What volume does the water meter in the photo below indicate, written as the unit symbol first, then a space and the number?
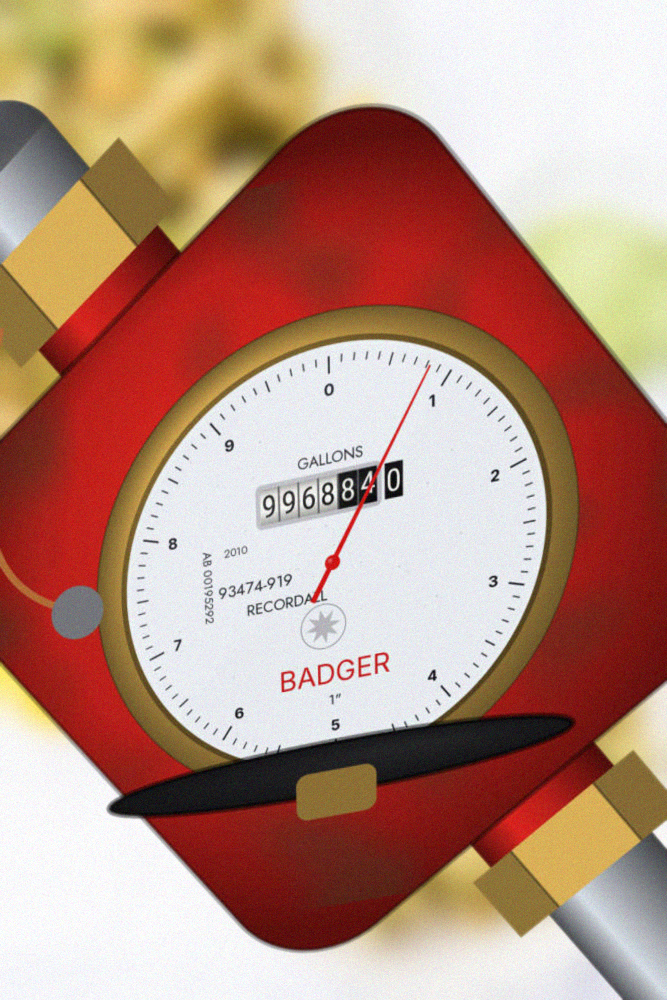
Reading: gal 9968840.8
